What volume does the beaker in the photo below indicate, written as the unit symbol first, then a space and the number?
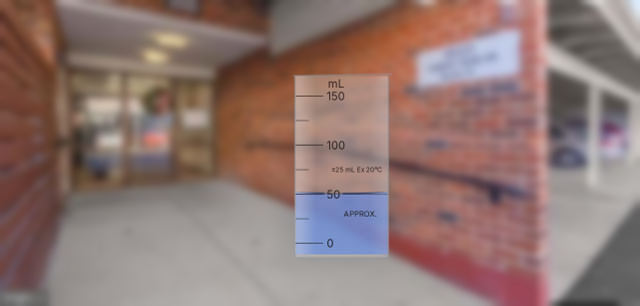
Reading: mL 50
